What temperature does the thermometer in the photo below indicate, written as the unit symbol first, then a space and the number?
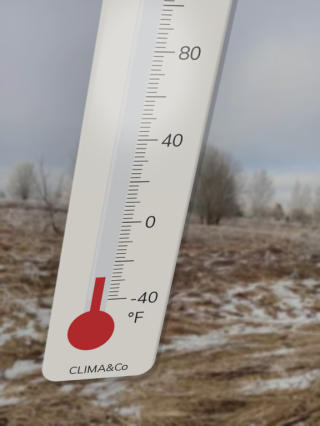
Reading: °F -28
